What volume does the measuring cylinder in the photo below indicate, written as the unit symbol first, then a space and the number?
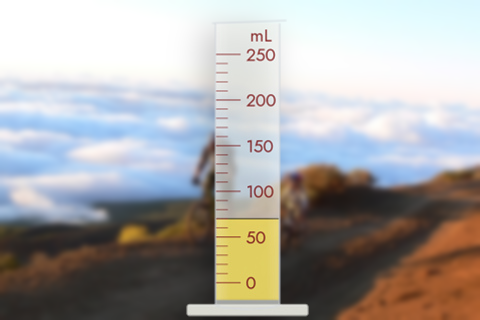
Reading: mL 70
